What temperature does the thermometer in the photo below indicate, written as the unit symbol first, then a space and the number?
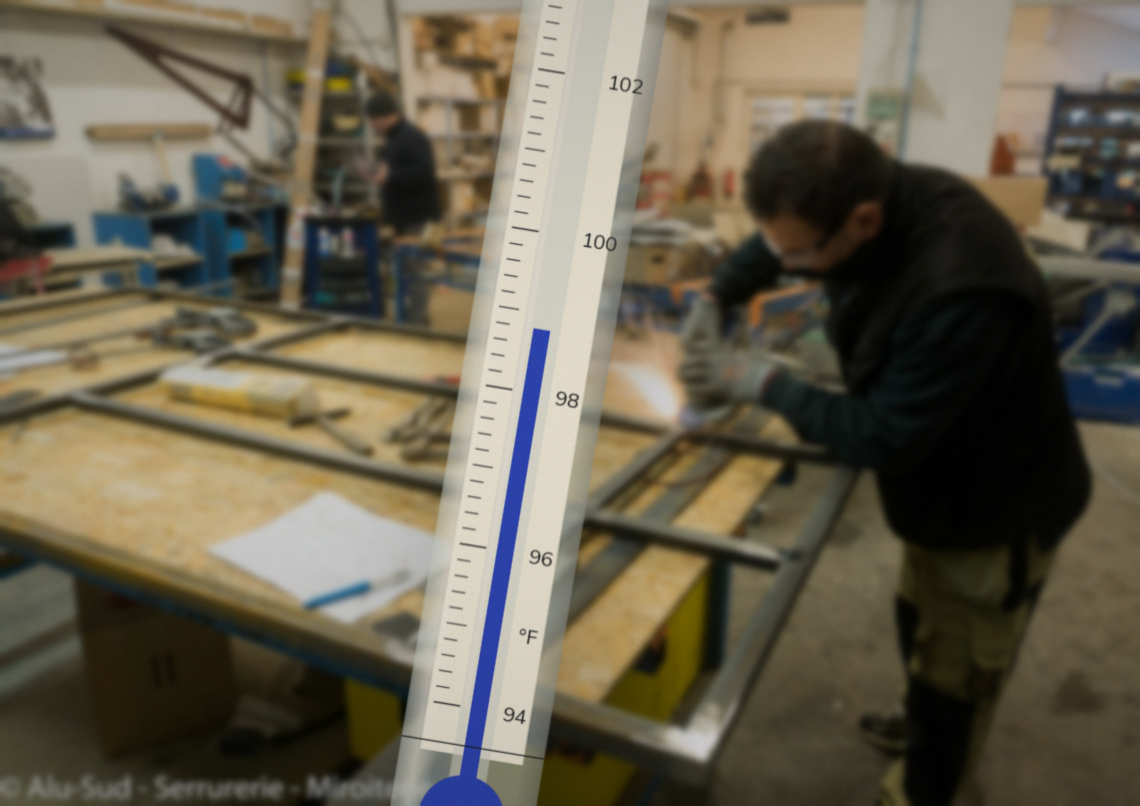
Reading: °F 98.8
